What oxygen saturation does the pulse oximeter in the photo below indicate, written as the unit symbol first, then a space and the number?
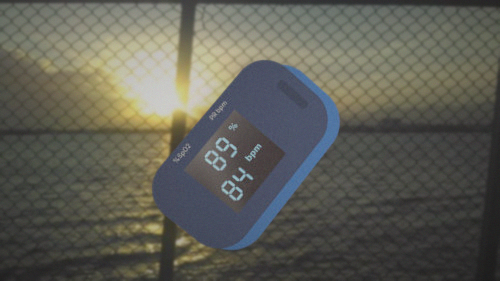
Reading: % 89
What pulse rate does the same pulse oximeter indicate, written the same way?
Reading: bpm 84
